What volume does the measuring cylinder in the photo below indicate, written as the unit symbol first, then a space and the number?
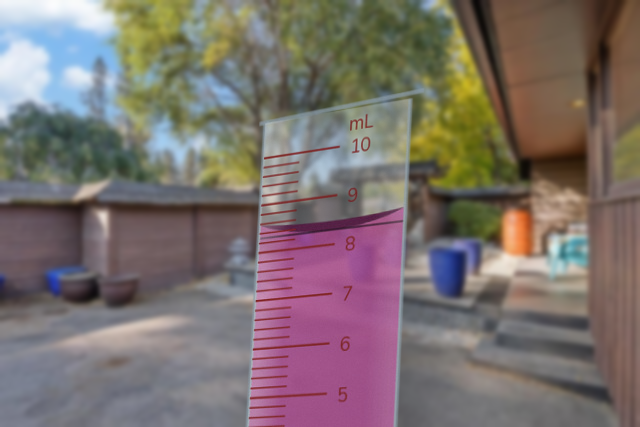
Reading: mL 8.3
